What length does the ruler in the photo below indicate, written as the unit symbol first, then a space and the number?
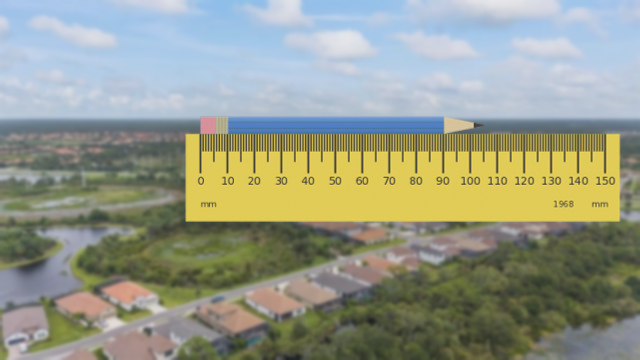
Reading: mm 105
